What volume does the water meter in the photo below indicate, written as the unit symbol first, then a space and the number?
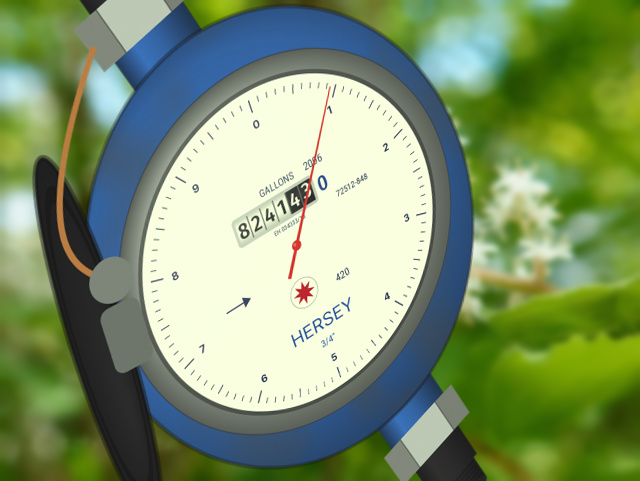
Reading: gal 8241430.9
